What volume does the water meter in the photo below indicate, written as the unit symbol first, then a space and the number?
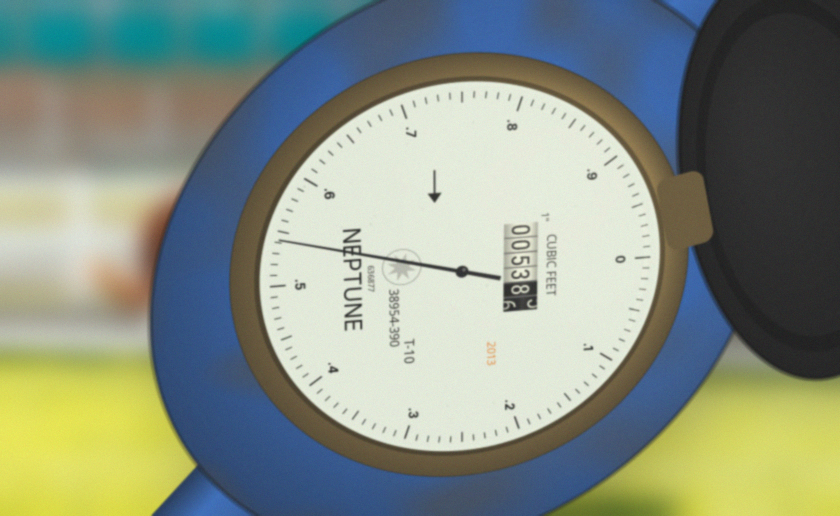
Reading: ft³ 5385.54
